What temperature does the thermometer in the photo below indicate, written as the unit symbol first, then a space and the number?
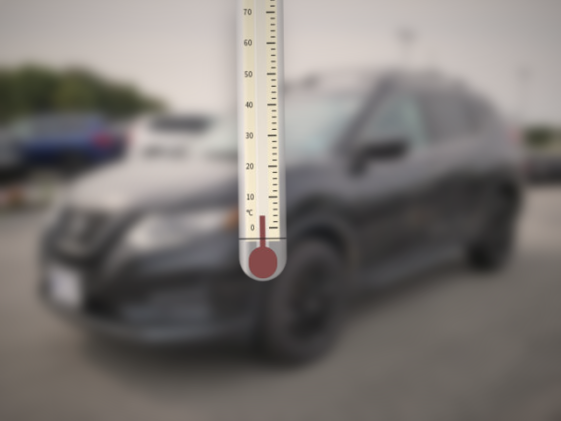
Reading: °C 4
